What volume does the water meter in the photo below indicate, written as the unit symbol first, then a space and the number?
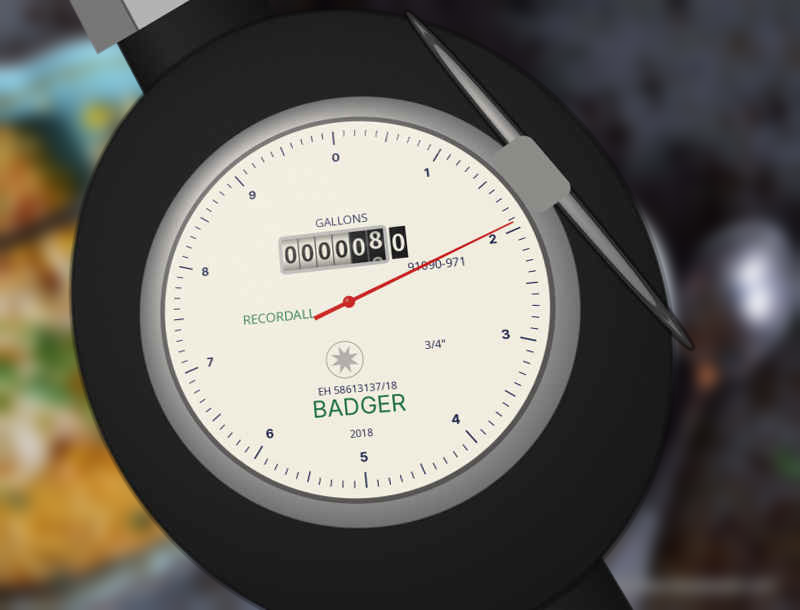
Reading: gal 81.9
